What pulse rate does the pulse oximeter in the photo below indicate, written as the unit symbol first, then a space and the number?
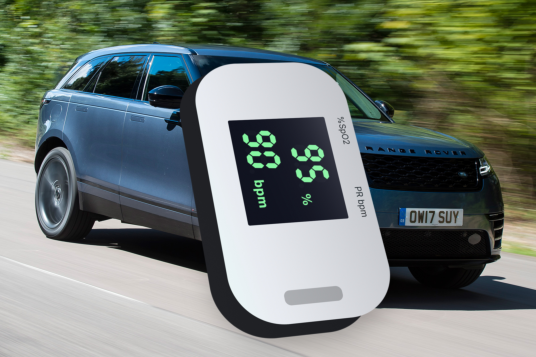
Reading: bpm 90
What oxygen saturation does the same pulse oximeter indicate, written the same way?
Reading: % 95
